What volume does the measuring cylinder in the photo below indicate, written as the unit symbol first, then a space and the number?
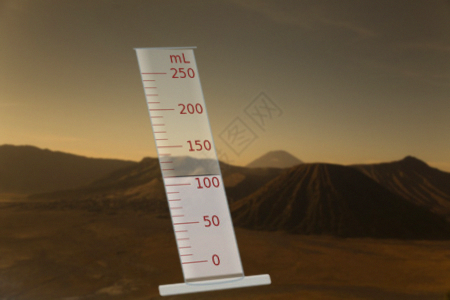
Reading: mL 110
